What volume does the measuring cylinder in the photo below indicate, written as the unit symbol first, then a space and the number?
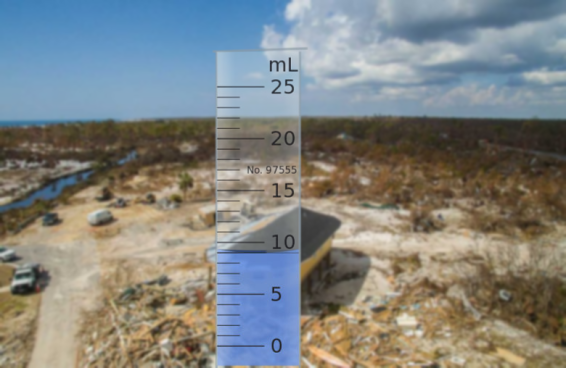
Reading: mL 9
